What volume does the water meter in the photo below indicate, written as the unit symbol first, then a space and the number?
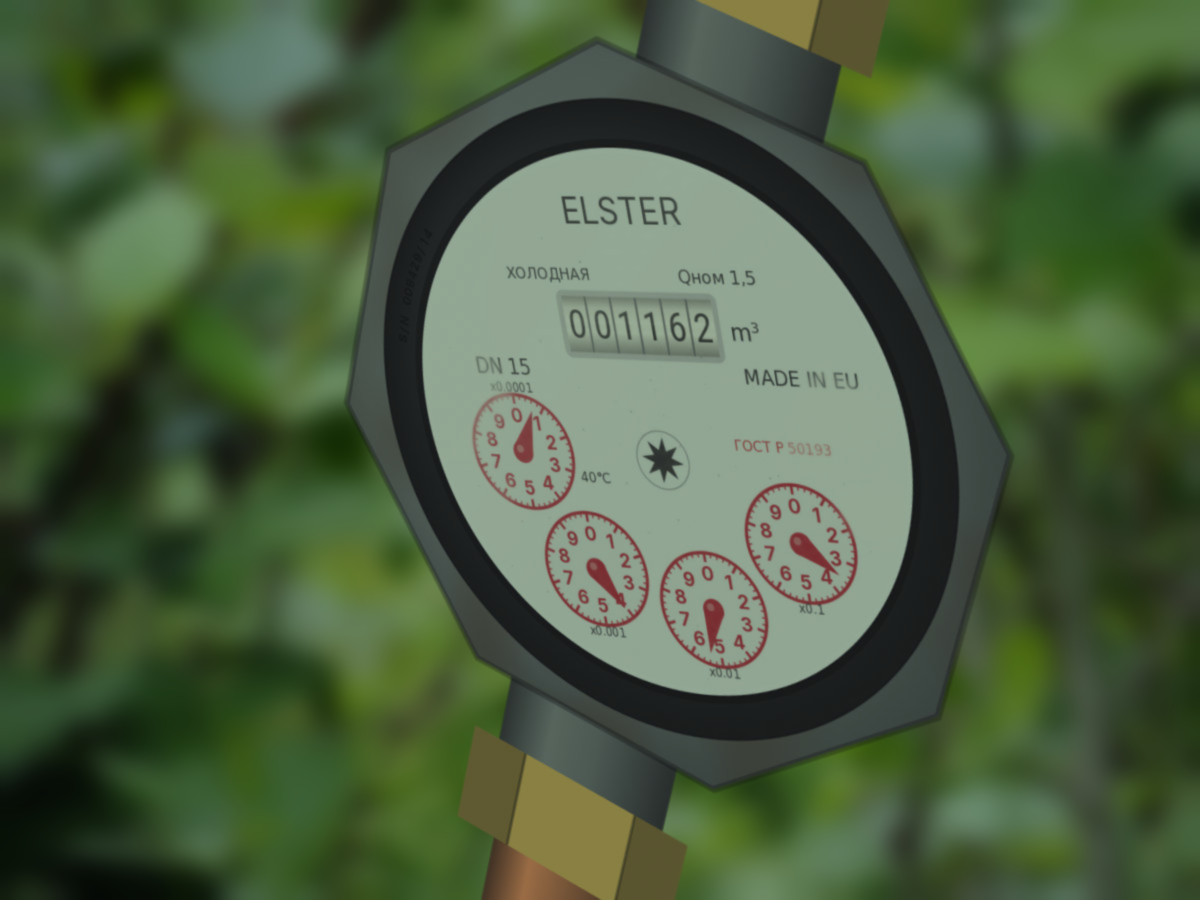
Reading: m³ 1162.3540
